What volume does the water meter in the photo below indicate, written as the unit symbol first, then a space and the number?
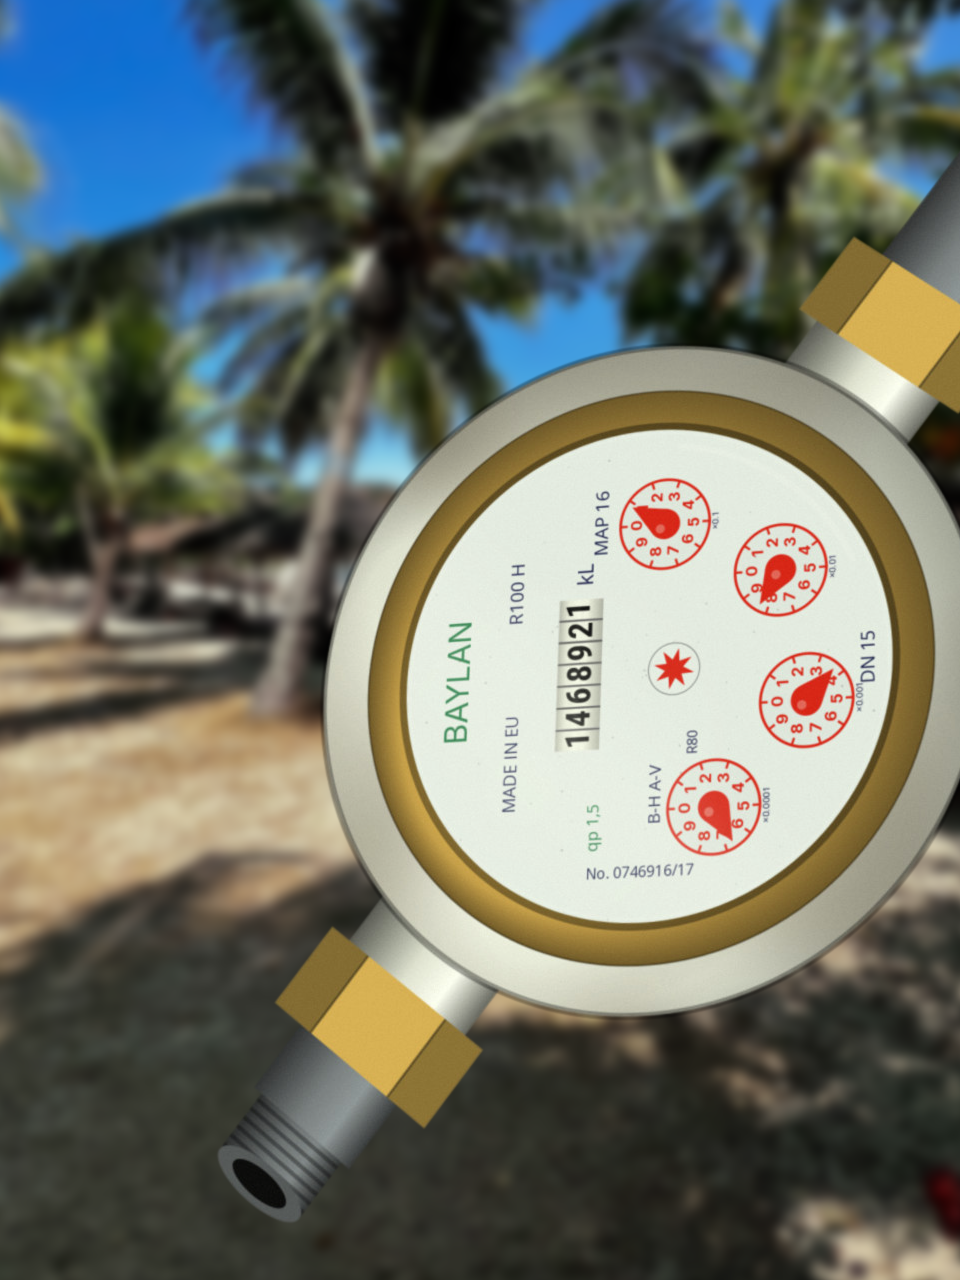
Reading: kL 1468921.0836
